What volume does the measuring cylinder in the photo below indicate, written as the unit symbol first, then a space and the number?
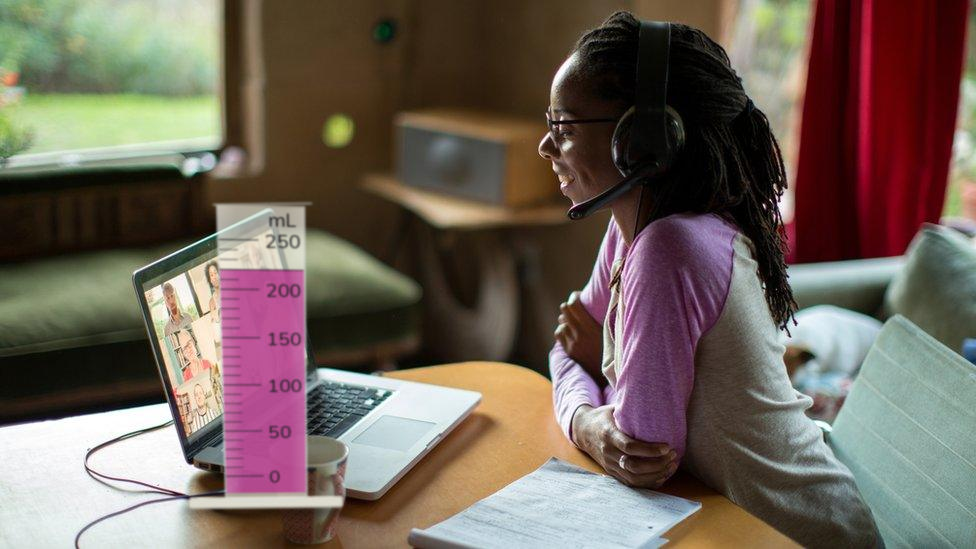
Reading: mL 220
